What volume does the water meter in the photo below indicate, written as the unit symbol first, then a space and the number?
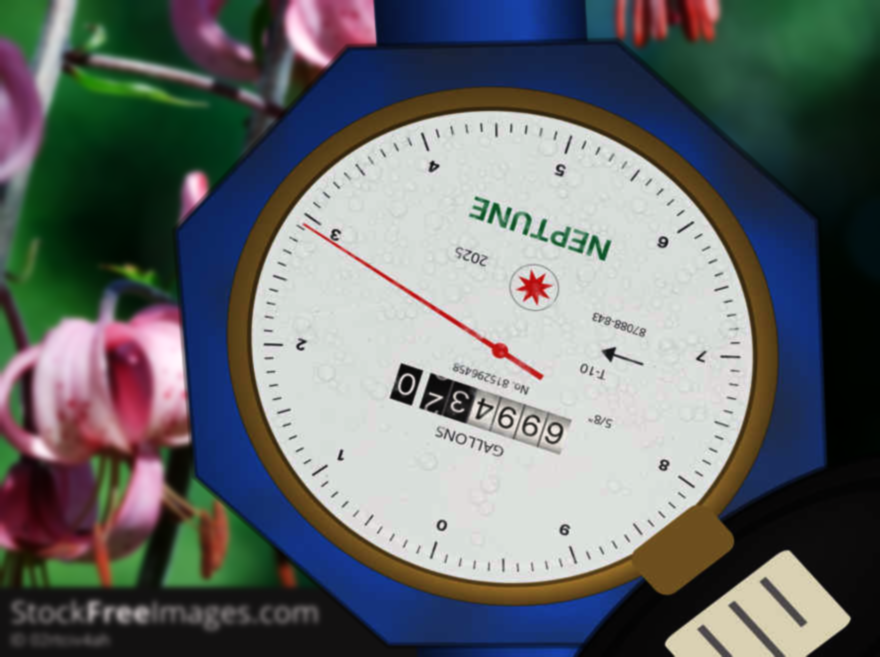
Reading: gal 6994322.9
